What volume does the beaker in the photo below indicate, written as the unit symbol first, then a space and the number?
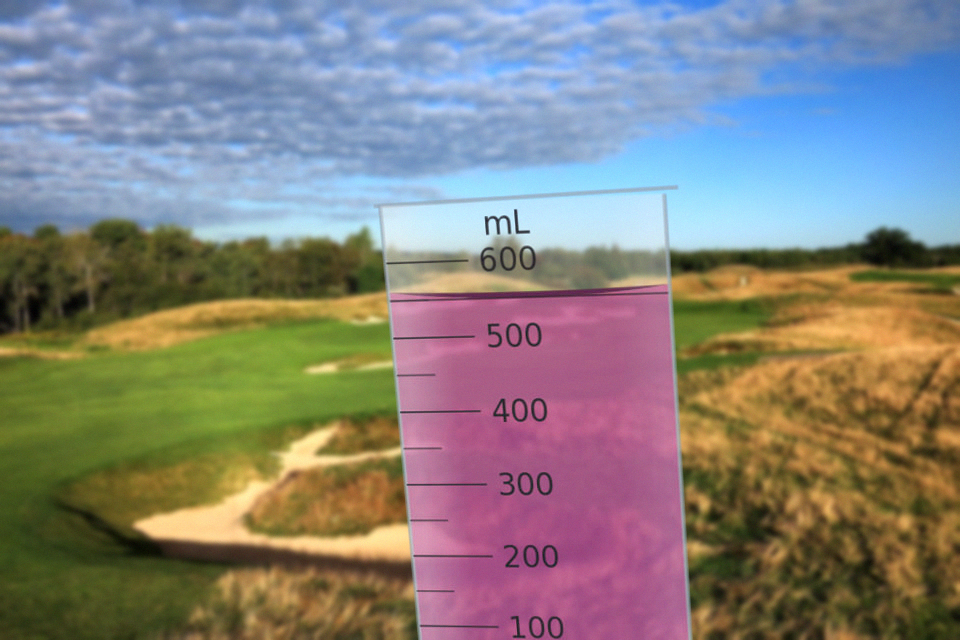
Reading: mL 550
